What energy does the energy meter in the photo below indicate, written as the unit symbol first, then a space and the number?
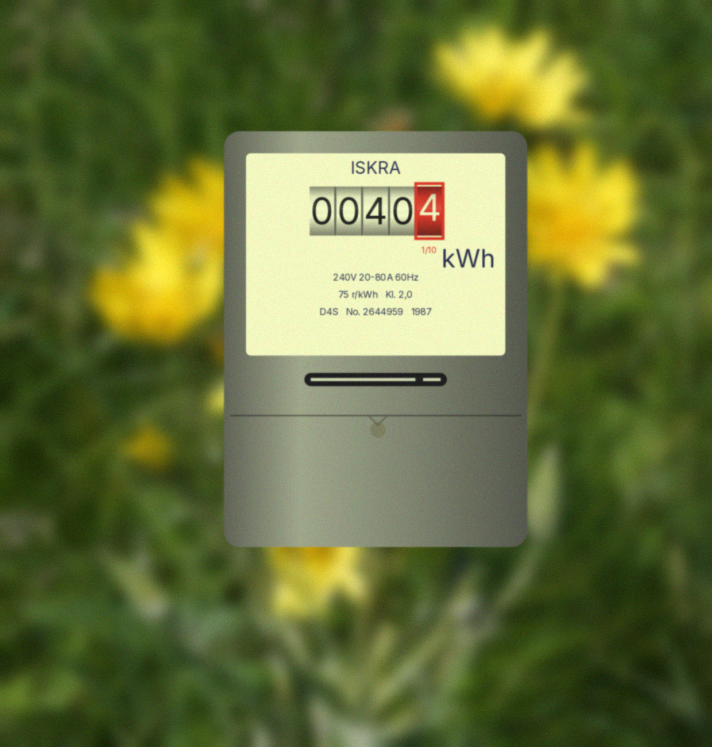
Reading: kWh 40.4
